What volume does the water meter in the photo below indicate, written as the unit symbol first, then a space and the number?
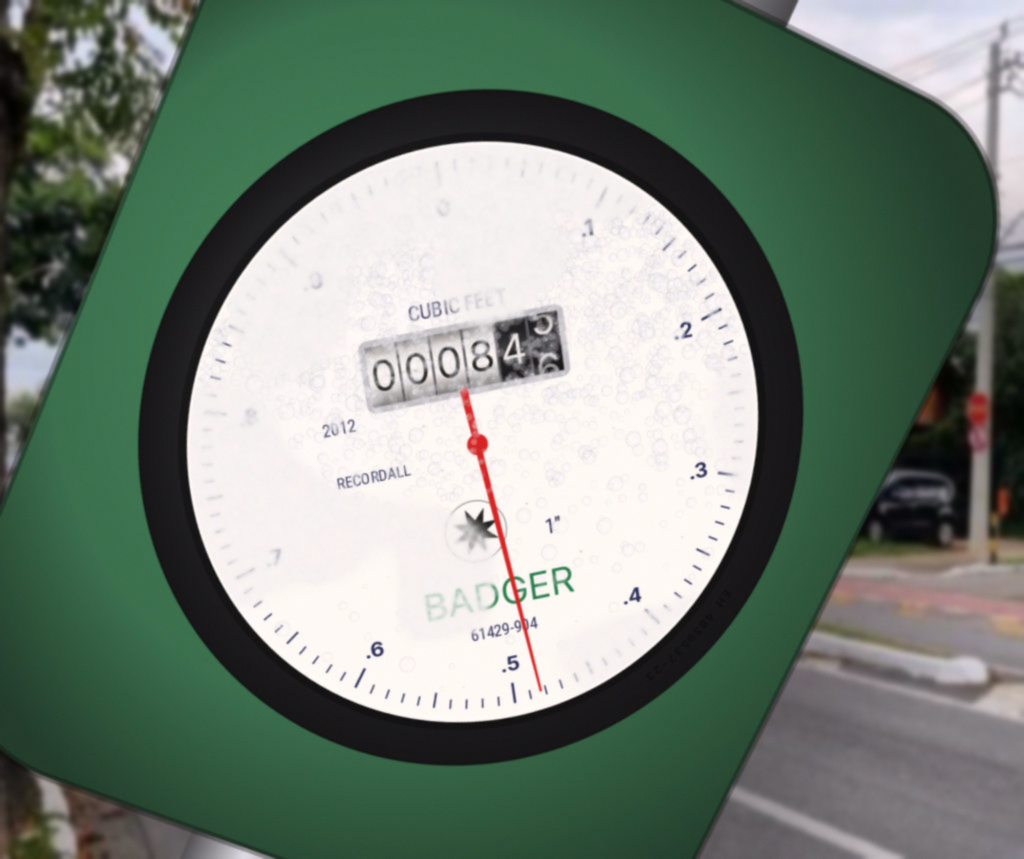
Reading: ft³ 845.48
